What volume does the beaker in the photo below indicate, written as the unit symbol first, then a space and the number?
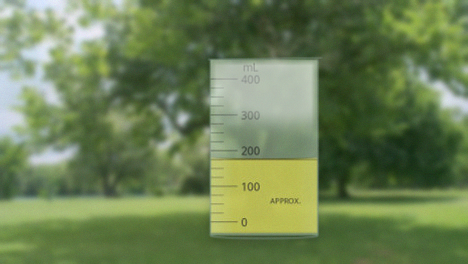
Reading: mL 175
